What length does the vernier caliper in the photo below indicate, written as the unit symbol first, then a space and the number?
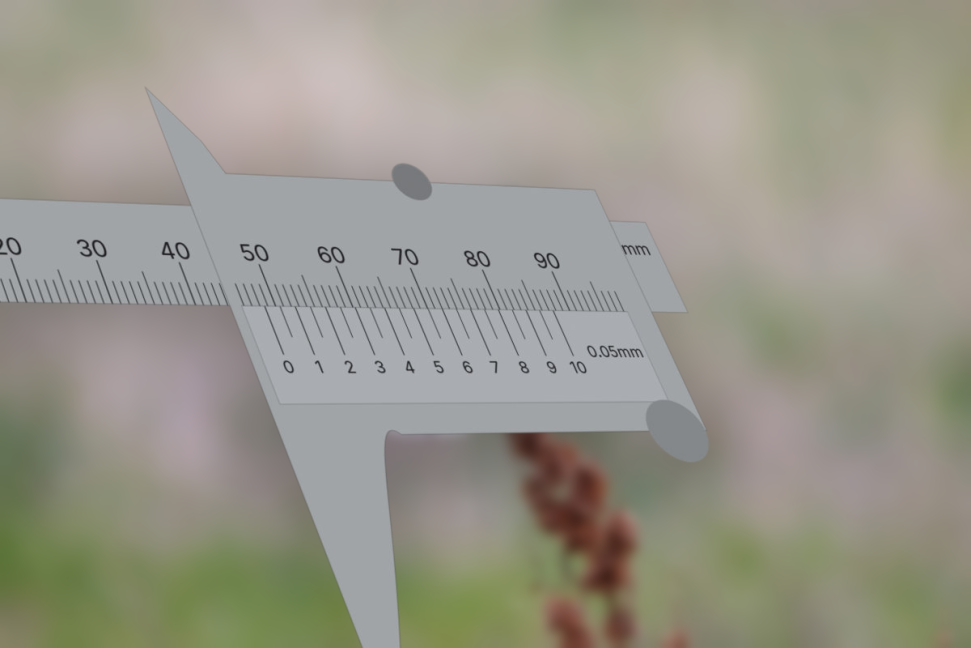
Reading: mm 48.6
